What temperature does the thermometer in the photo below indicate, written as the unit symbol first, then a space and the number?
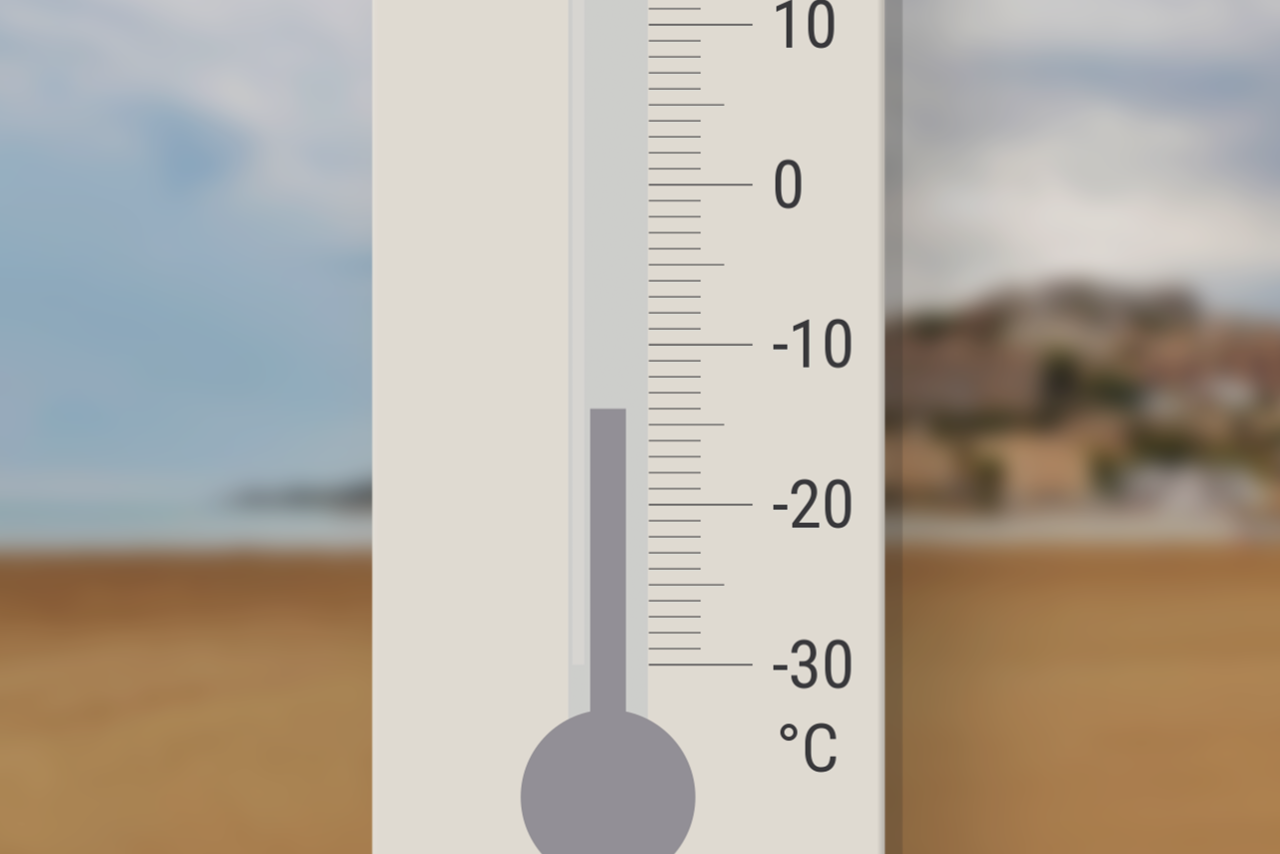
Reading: °C -14
